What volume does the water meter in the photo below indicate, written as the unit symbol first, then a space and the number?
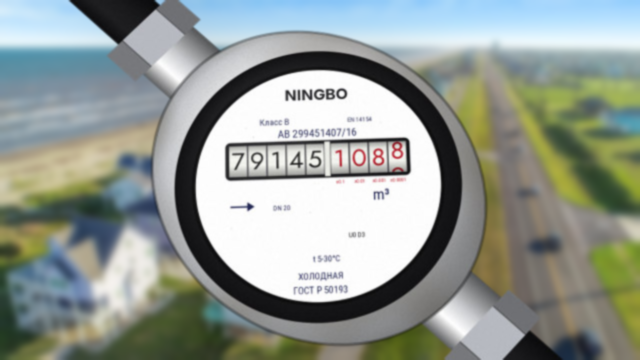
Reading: m³ 79145.1088
